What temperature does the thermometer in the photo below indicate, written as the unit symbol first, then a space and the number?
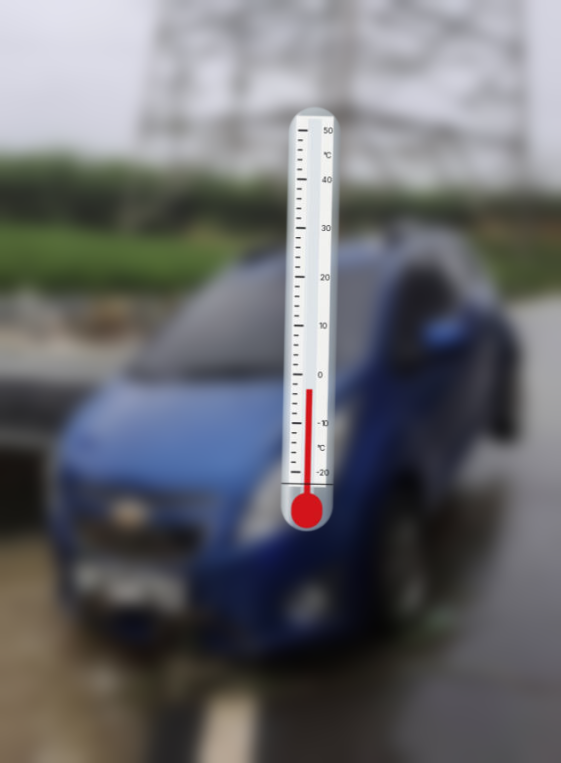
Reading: °C -3
